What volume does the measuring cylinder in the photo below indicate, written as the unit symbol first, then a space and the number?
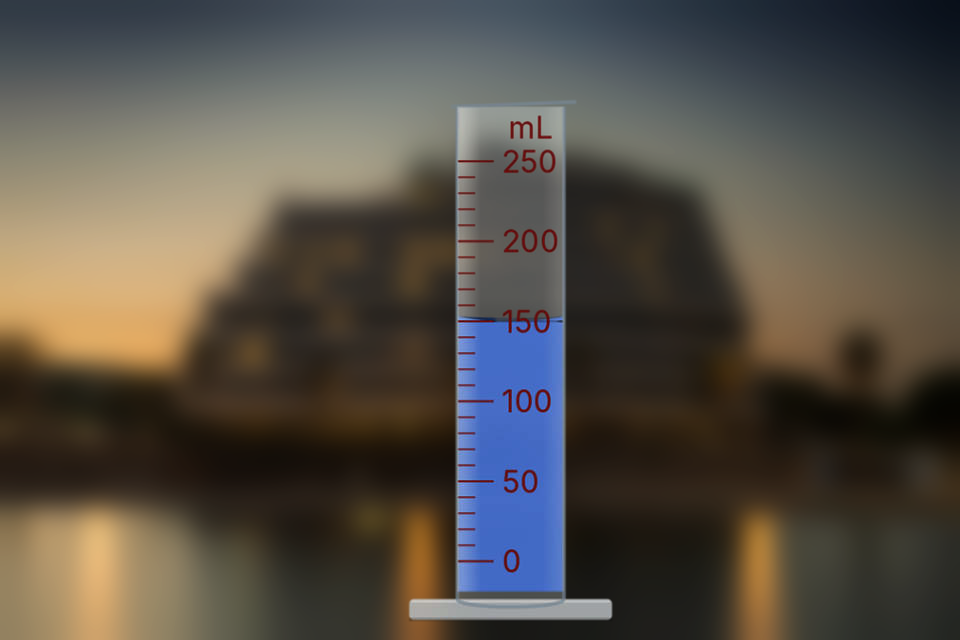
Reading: mL 150
